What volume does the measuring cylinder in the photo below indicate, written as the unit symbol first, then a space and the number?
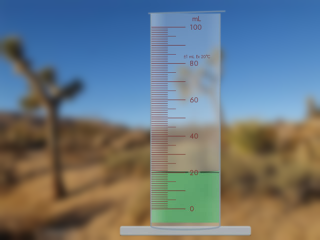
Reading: mL 20
